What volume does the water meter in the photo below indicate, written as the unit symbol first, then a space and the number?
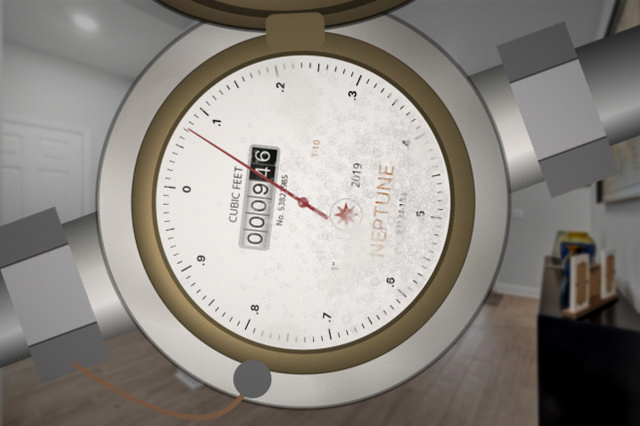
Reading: ft³ 946.07
